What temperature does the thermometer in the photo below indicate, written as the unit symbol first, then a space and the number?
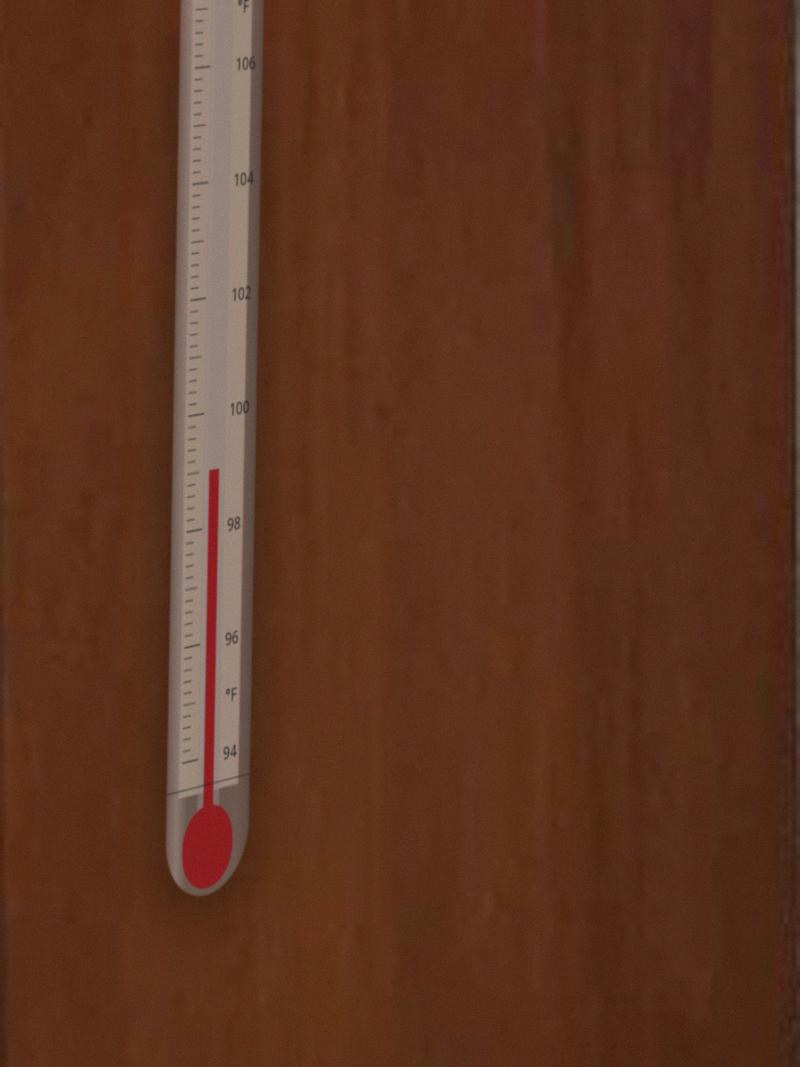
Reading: °F 99
